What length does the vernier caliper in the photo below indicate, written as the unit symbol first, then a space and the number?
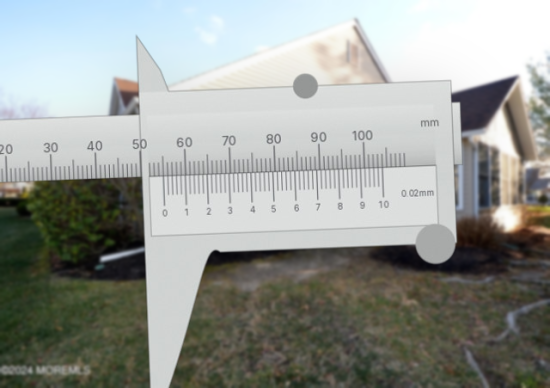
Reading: mm 55.0
